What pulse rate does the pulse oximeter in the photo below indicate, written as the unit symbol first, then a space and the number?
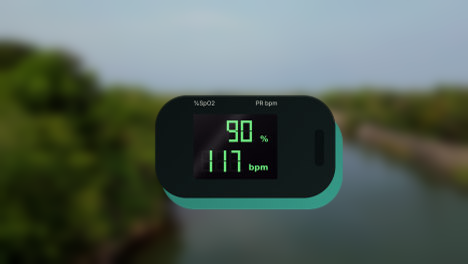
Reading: bpm 117
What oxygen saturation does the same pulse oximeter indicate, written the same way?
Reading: % 90
